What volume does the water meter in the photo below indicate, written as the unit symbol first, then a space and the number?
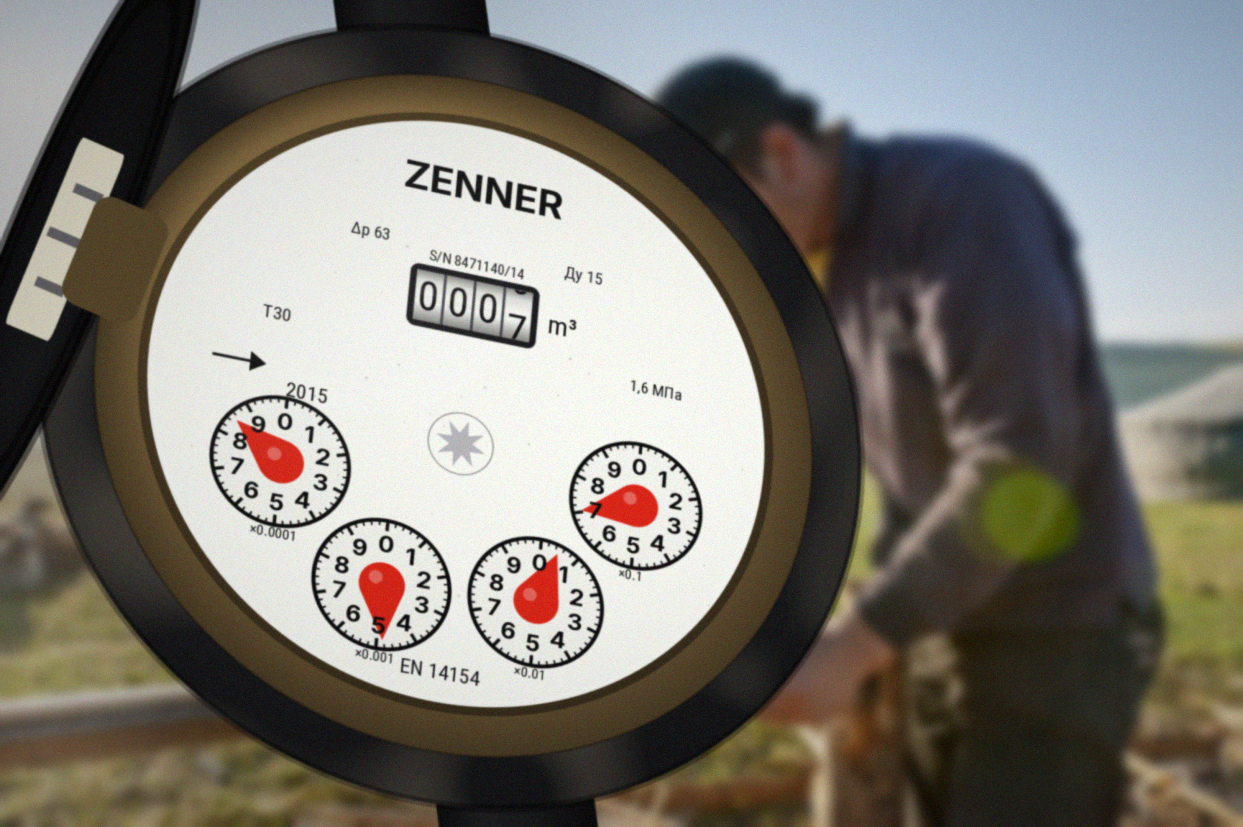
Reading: m³ 6.7048
